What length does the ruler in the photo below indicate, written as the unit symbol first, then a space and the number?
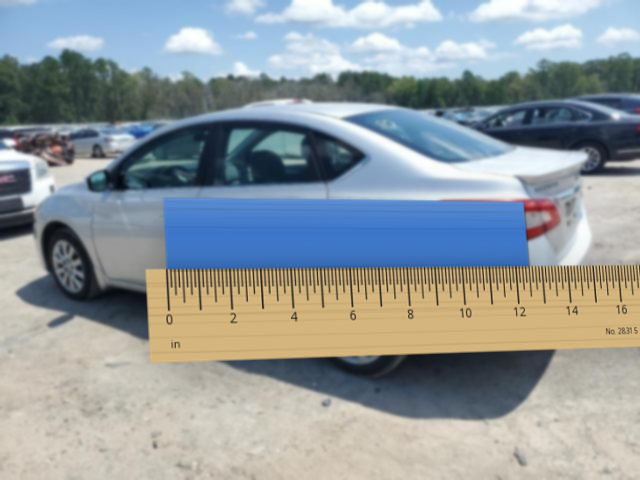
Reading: in 12.5
